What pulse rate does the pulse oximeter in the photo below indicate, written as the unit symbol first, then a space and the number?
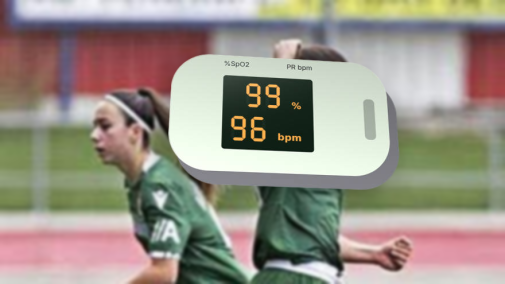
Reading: bpm 96
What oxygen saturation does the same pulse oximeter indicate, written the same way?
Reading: % 99
